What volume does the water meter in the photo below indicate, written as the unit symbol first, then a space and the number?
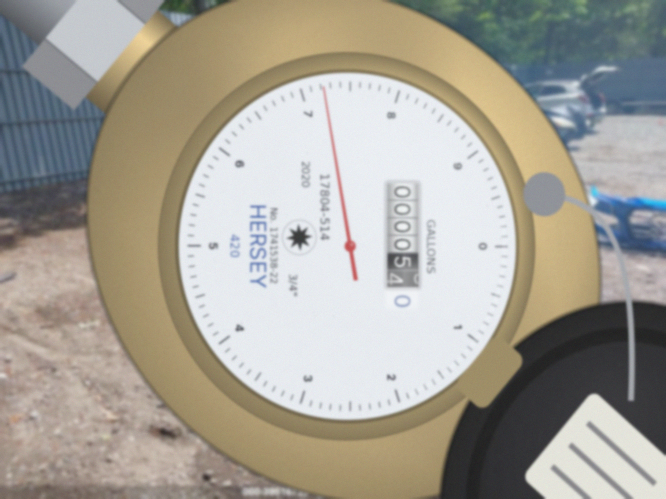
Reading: gal 537.2
